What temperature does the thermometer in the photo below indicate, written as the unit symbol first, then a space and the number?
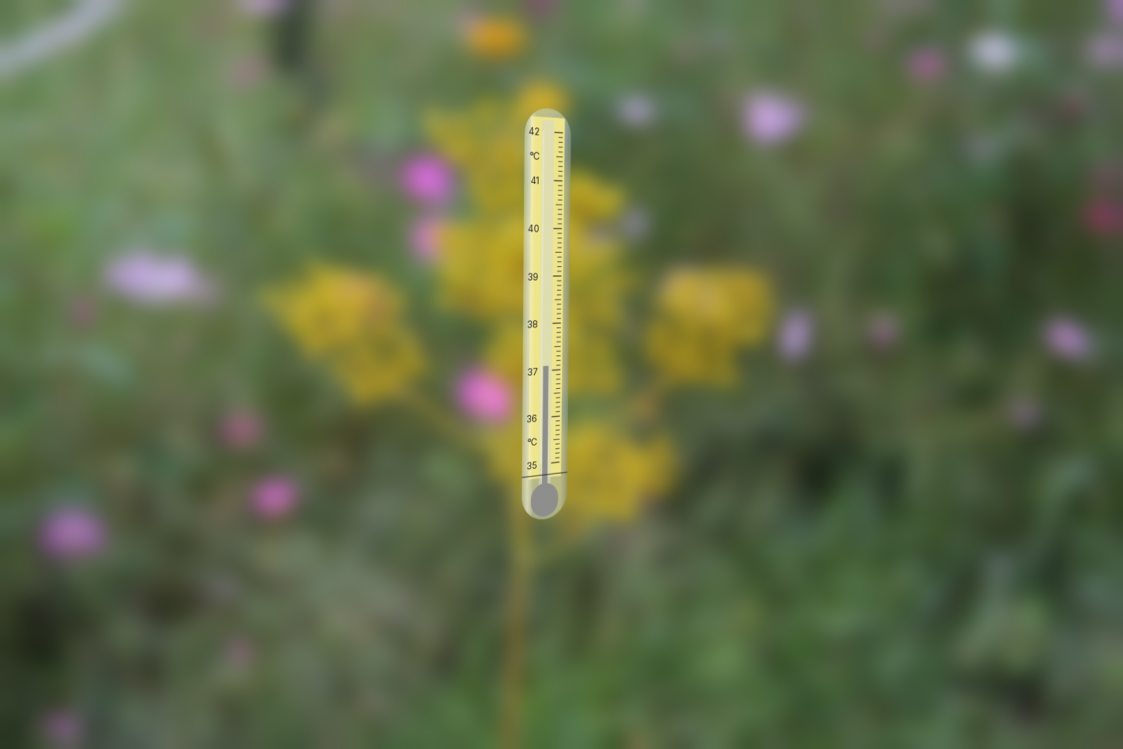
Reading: °C 37.1
